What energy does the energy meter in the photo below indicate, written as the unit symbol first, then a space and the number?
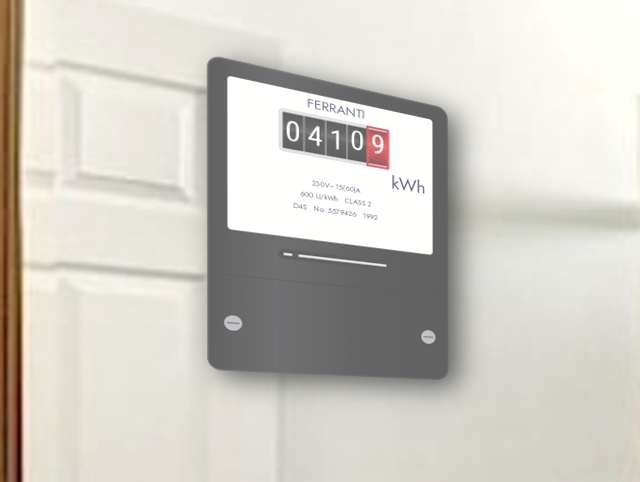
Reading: kWh 410.9
